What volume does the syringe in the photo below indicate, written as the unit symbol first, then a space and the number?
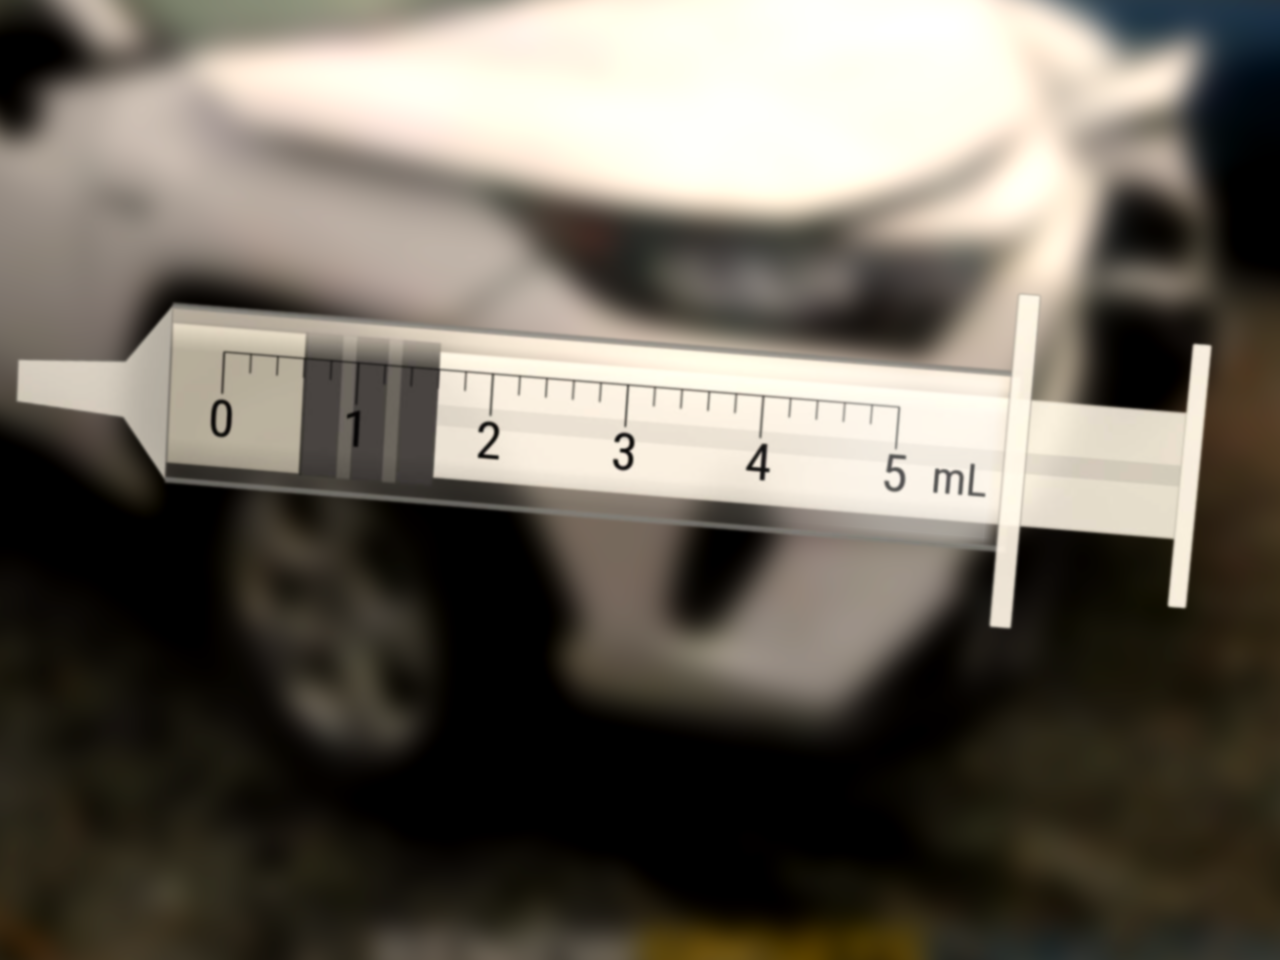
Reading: mL 0.6
